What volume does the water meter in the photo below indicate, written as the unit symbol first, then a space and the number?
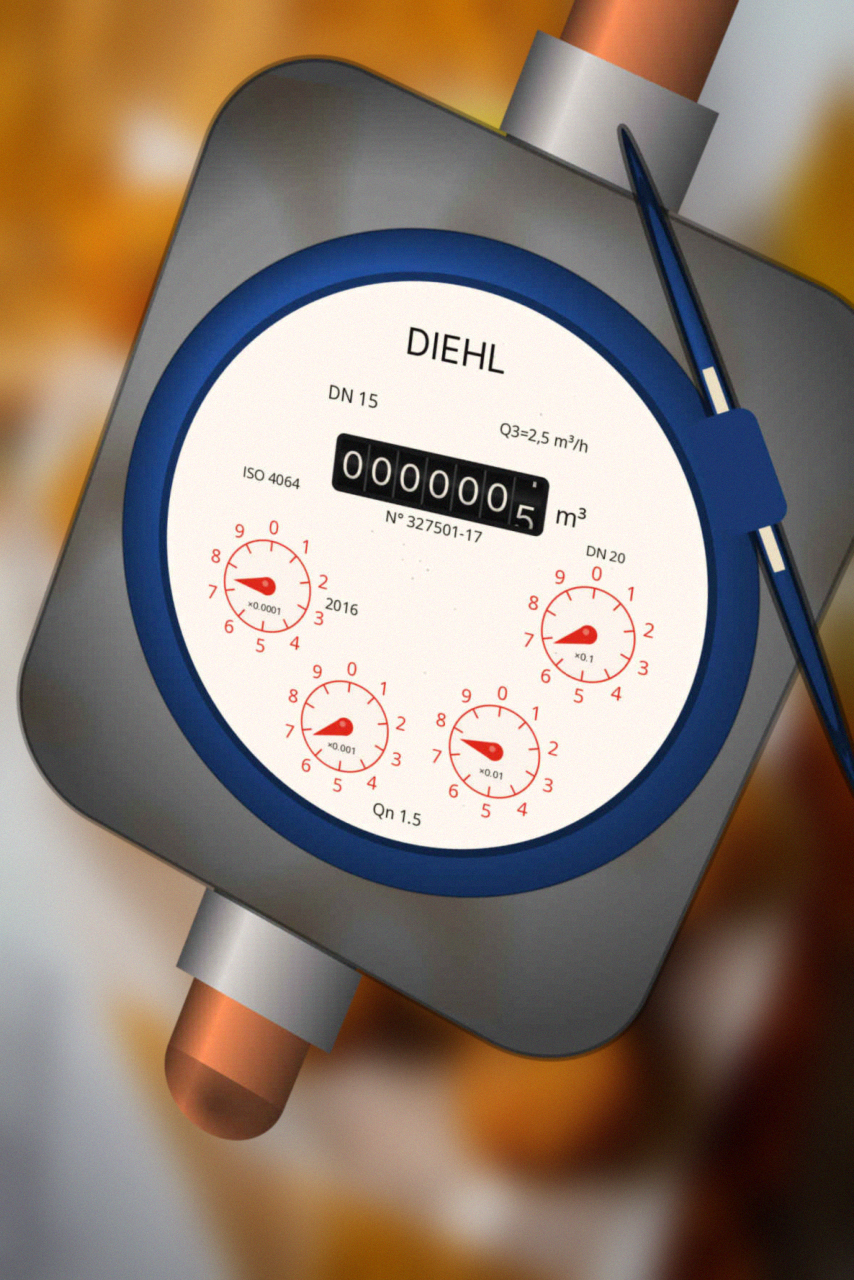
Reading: m³ 4.6767
